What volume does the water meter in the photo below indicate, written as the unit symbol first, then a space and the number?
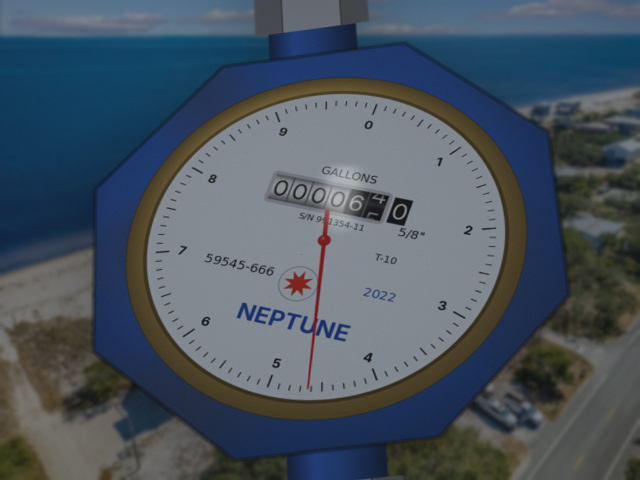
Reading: gal 644.6
